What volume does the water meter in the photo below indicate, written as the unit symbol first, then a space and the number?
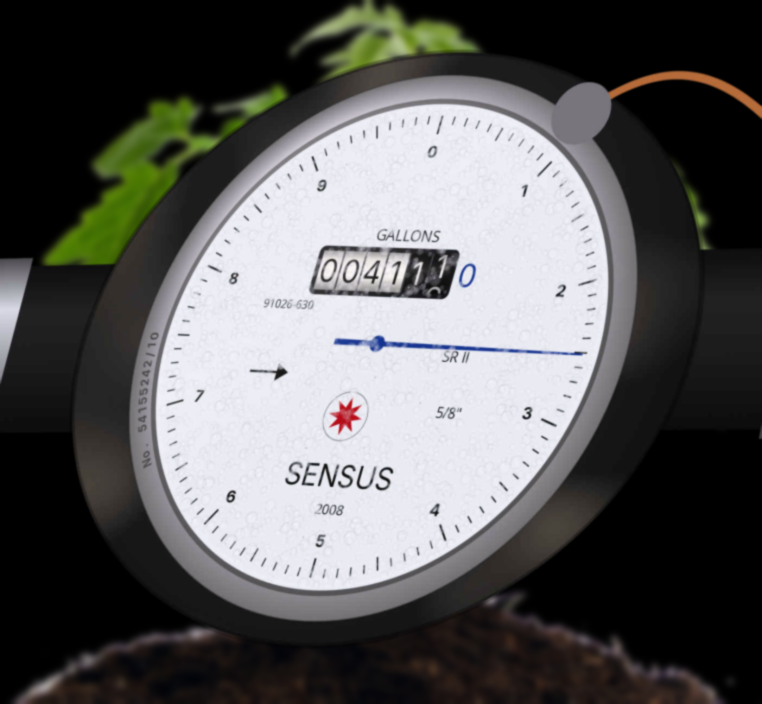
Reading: gal 41112.5
